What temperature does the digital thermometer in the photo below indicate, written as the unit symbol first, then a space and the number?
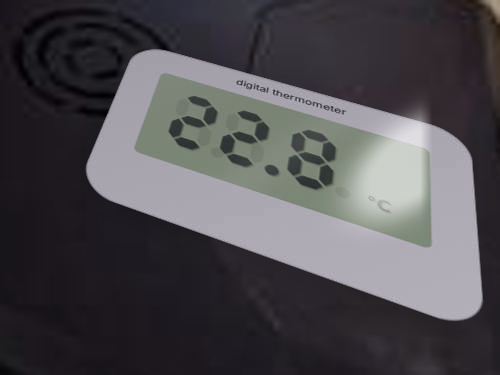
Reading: °C 22.8
